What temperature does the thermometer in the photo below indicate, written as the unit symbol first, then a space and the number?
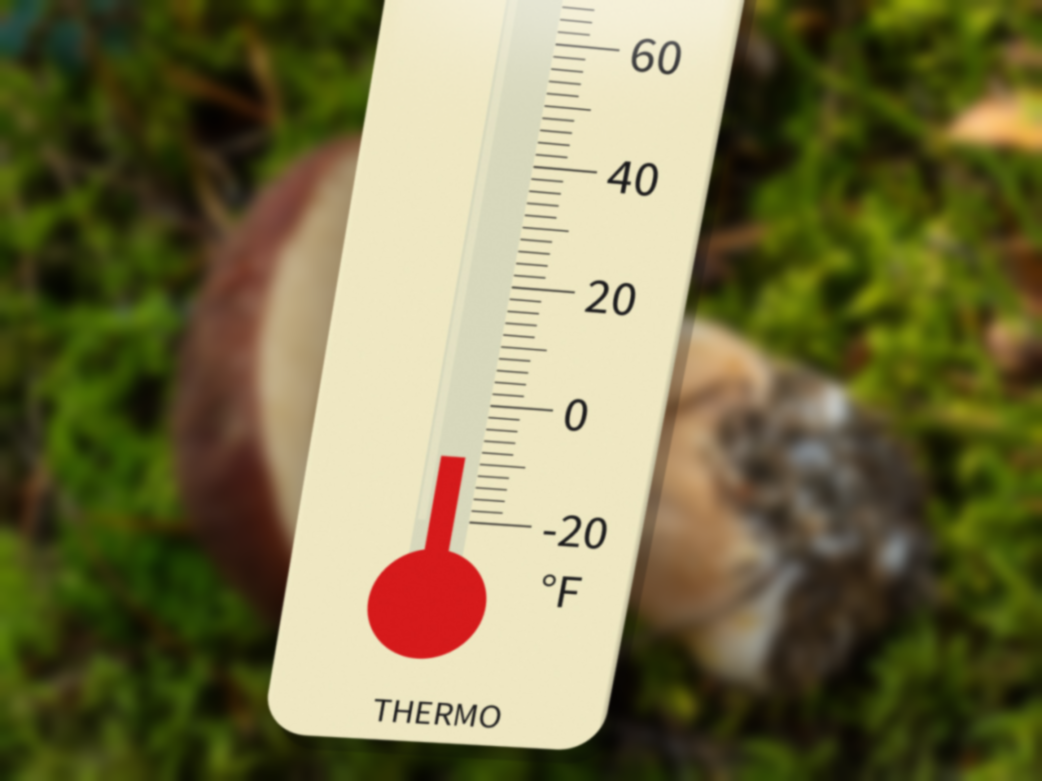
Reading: °F -9
